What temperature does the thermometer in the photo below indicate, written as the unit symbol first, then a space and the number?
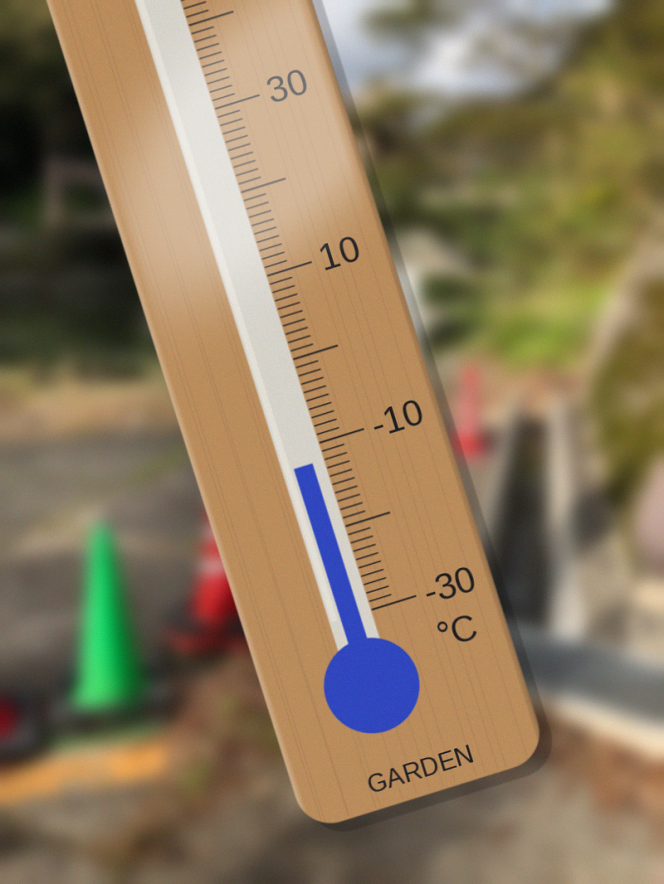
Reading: °C -12
